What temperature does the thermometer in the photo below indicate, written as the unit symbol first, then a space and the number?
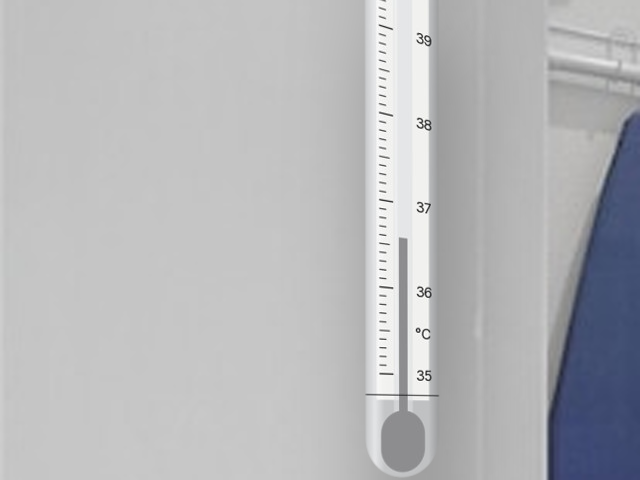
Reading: °C 36.6
